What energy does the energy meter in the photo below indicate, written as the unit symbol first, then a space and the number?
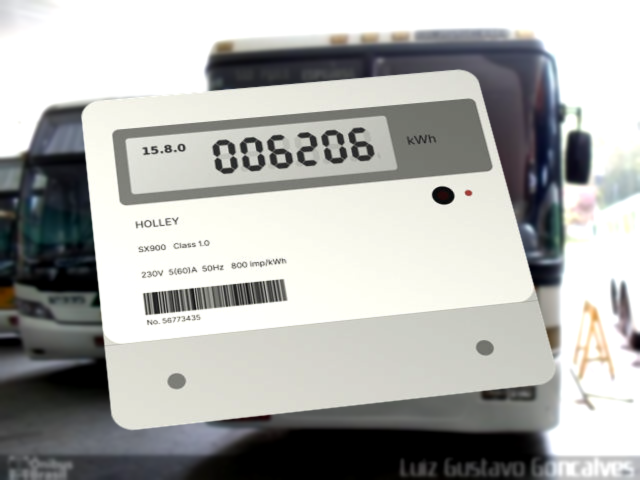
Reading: kWh 6206
